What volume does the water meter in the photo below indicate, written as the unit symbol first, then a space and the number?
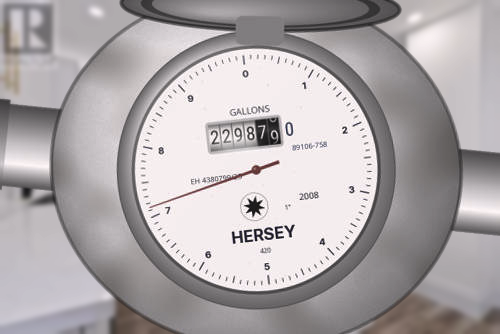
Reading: gal 2298787.1
